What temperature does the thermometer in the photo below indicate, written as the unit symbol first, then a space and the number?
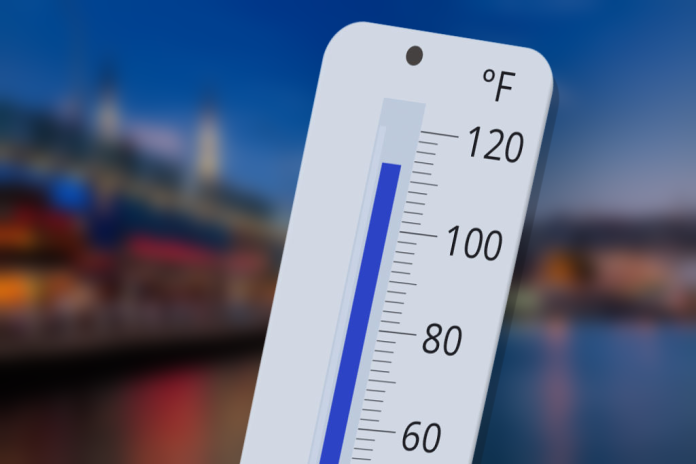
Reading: °F 113
